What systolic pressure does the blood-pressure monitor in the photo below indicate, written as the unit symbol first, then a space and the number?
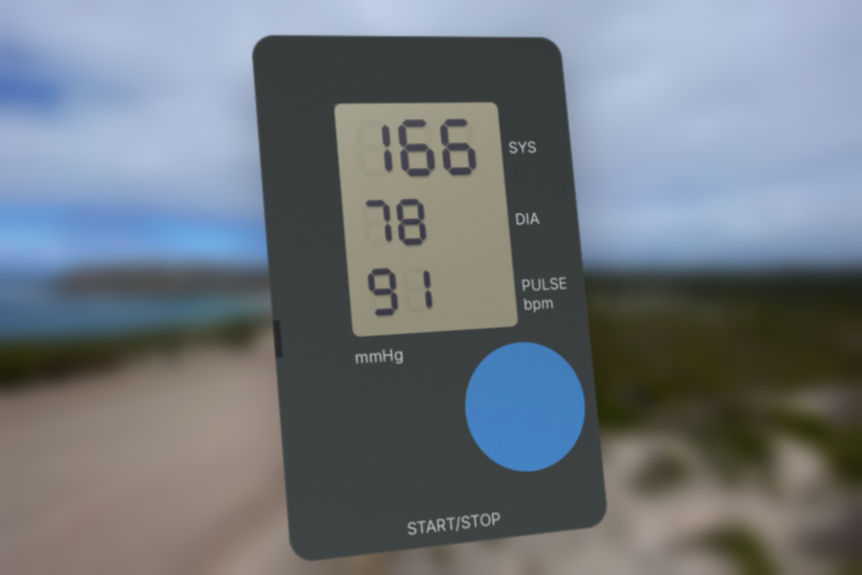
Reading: mmHg 166
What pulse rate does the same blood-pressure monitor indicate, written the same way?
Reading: bpm 91
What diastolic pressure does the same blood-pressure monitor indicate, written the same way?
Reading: mmHg 78
